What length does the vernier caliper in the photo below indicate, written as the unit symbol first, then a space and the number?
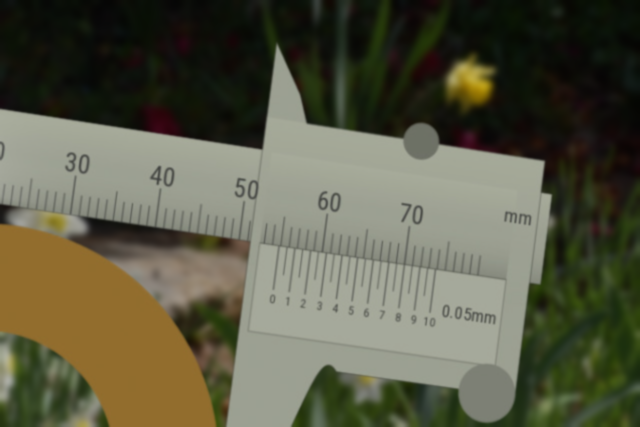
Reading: mm 54.8
